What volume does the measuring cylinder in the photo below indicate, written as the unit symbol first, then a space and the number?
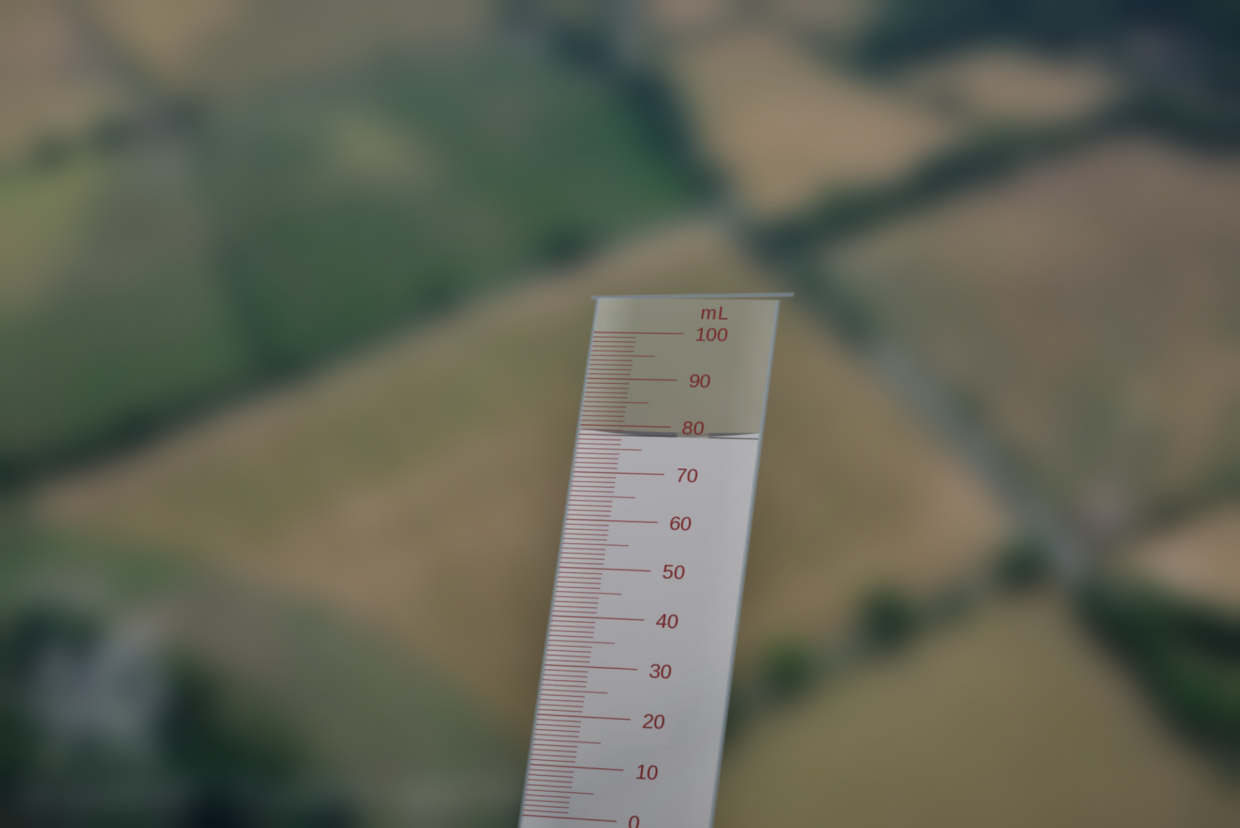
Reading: mL 78
